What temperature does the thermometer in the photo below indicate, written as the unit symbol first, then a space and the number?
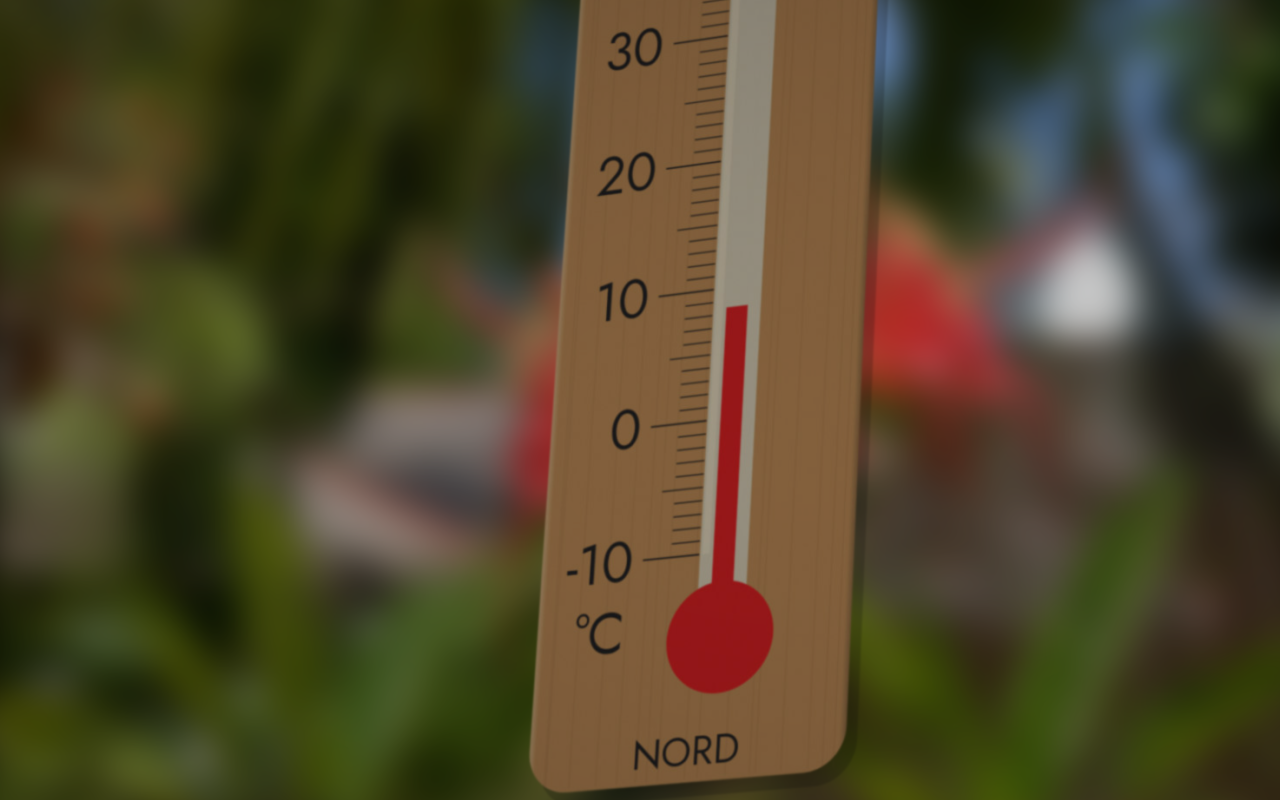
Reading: °C 8.5
